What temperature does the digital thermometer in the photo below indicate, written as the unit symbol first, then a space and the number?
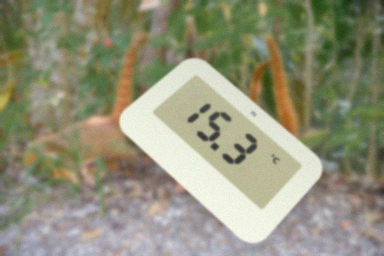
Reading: °C 15.3
